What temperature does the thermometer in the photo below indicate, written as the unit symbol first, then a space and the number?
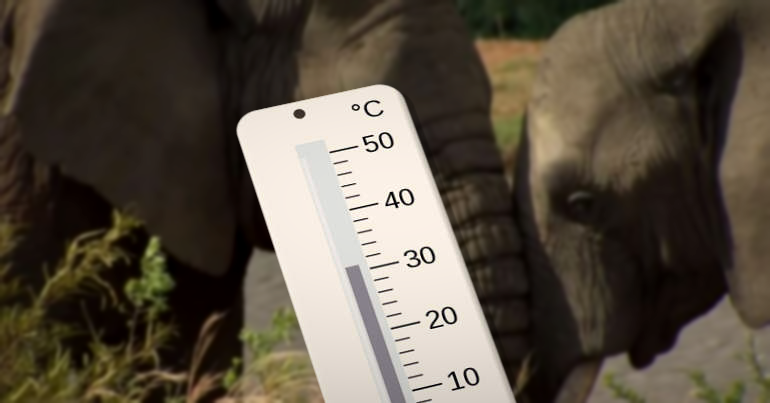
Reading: °C 31
